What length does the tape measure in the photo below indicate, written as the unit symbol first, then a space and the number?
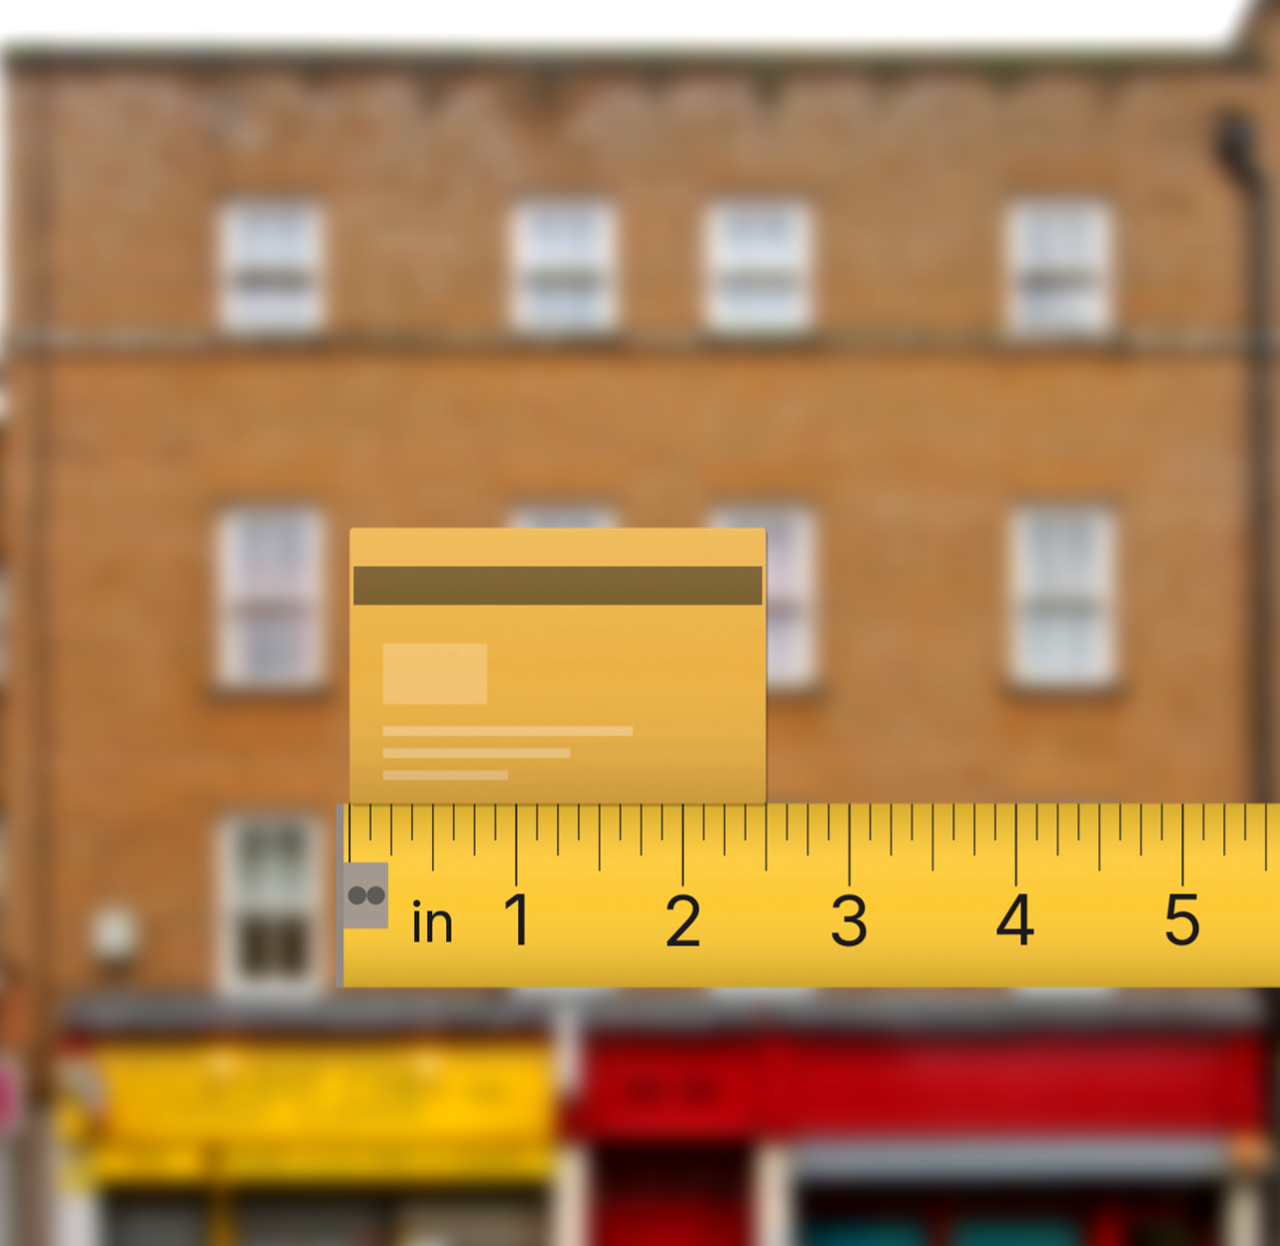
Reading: in 2.5
